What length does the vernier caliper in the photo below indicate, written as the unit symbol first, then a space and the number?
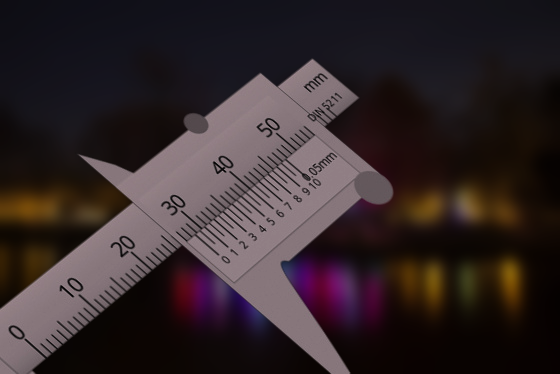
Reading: mm 28.6
